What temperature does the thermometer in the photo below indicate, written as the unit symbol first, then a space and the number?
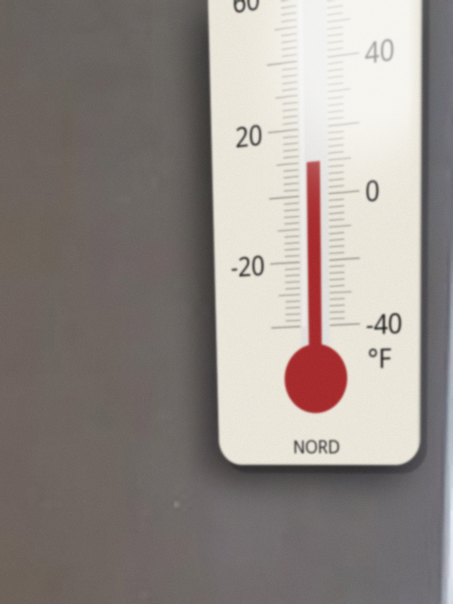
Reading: °F 10
